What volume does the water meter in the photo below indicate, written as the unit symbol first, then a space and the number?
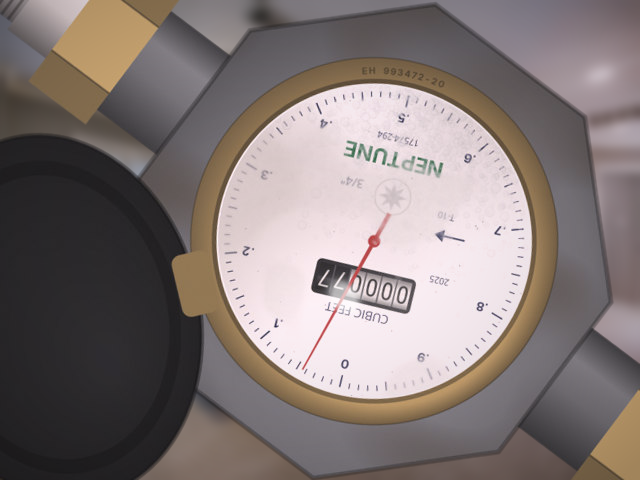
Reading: ft³ 77.04
